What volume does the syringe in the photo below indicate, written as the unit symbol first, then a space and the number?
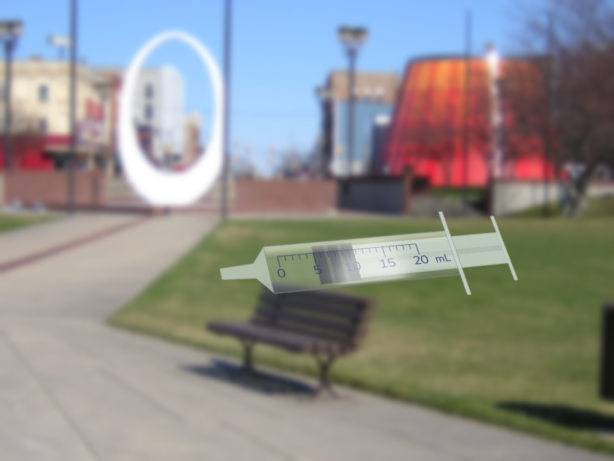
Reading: mL 5
